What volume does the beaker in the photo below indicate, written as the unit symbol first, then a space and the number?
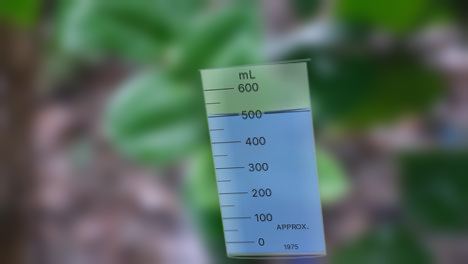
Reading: mL 500
